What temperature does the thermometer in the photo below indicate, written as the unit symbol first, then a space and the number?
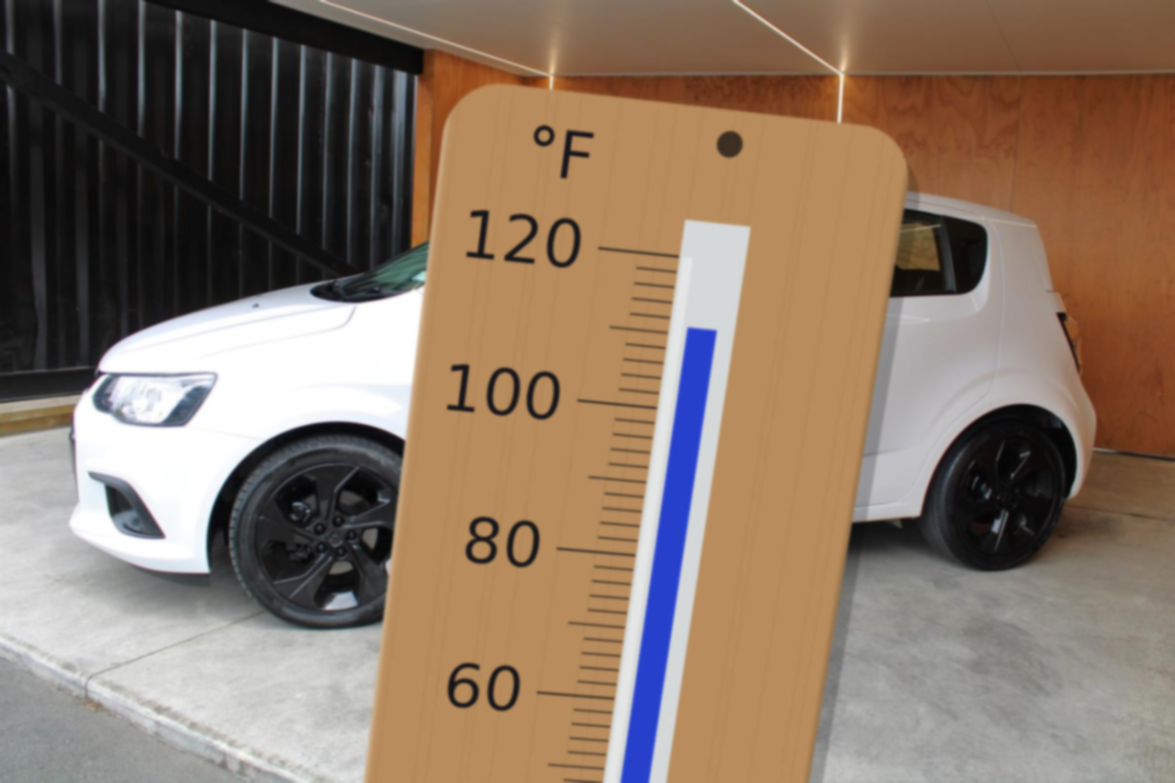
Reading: °F 111
